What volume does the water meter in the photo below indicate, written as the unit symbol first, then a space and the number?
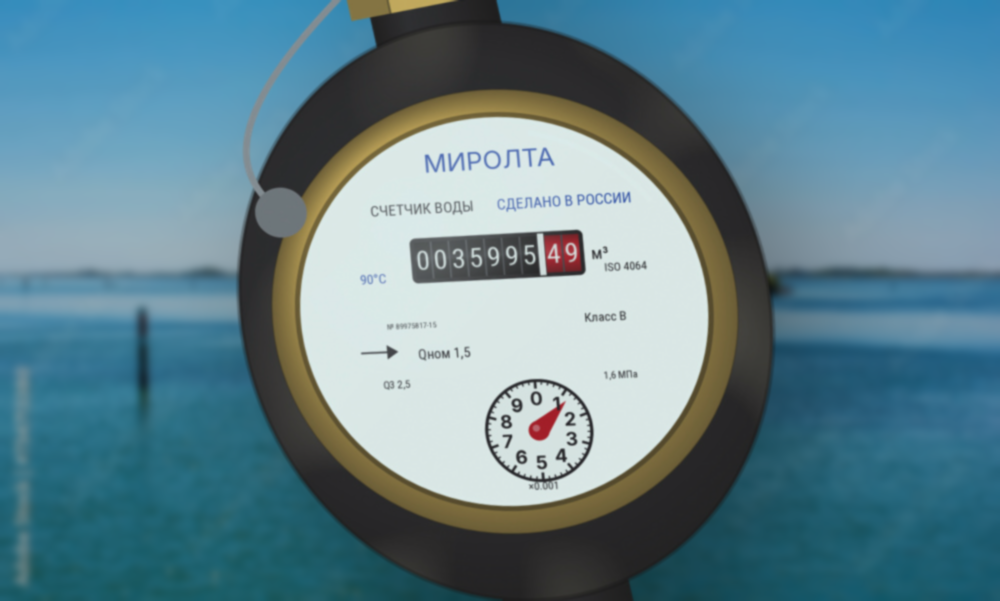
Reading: m³ 35995.491
